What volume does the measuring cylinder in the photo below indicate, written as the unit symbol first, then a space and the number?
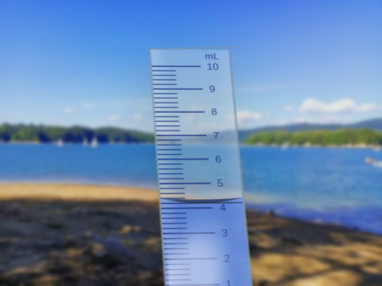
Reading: mL 4.2
